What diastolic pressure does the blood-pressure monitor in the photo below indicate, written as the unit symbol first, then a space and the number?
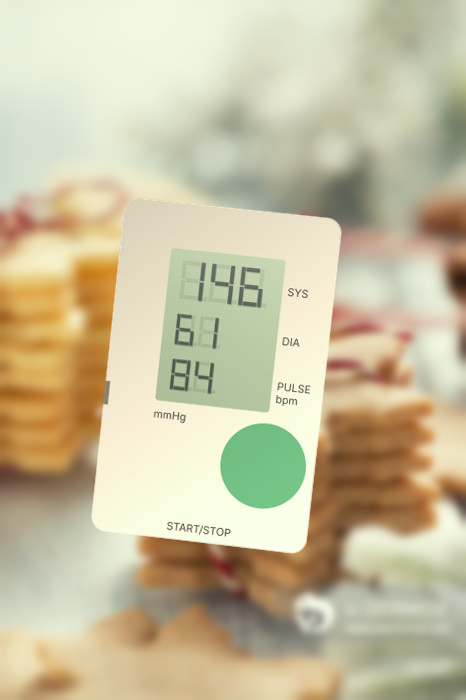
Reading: mmHg 61
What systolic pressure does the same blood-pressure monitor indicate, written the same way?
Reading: mmHg 146
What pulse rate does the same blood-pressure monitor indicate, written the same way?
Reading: bpm 84
